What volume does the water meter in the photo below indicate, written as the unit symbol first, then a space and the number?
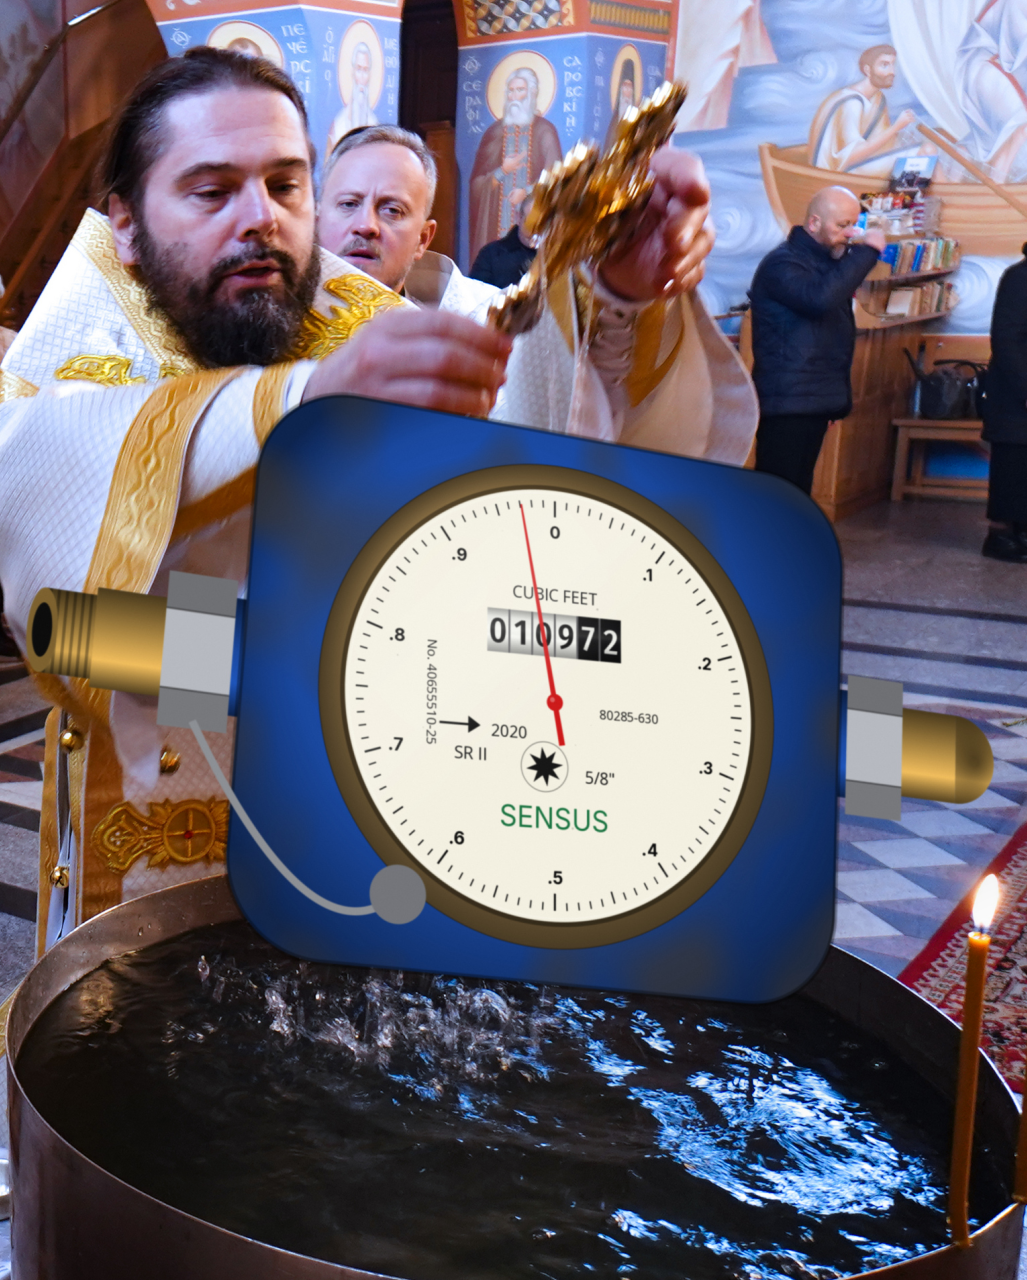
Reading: ft³ 10971.97
